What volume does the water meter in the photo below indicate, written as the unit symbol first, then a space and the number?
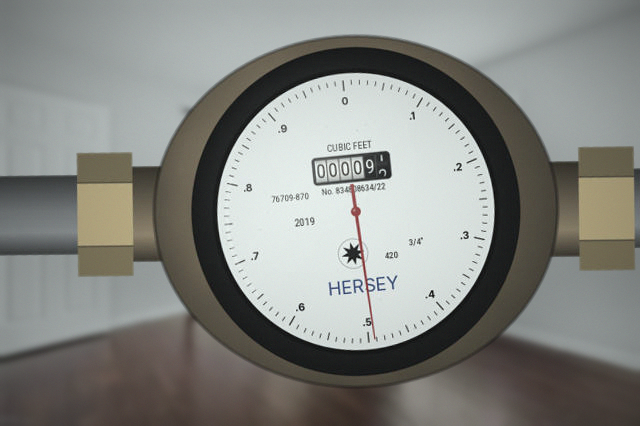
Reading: ft³ 91.49
